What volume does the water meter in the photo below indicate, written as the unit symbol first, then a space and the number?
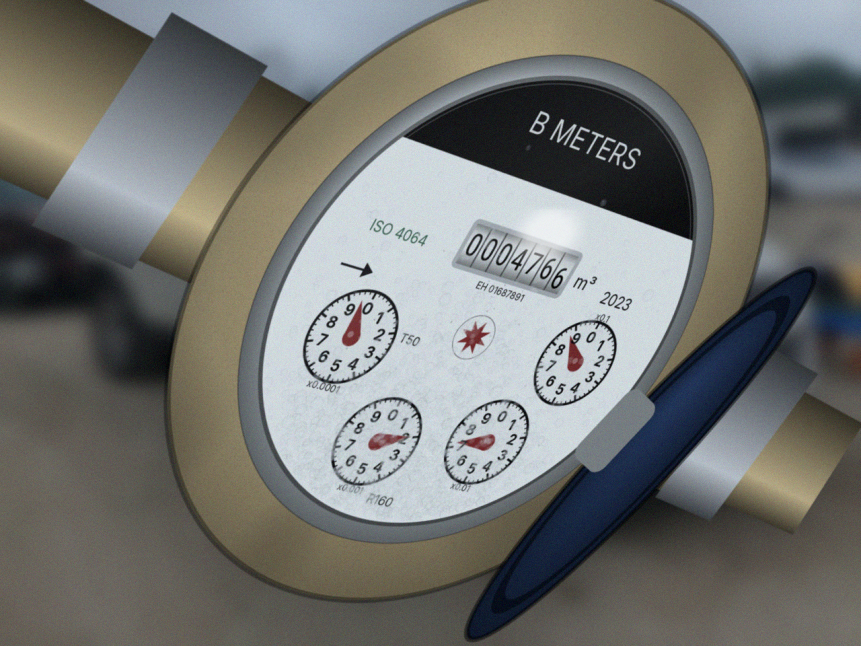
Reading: m³ 4765.8719
